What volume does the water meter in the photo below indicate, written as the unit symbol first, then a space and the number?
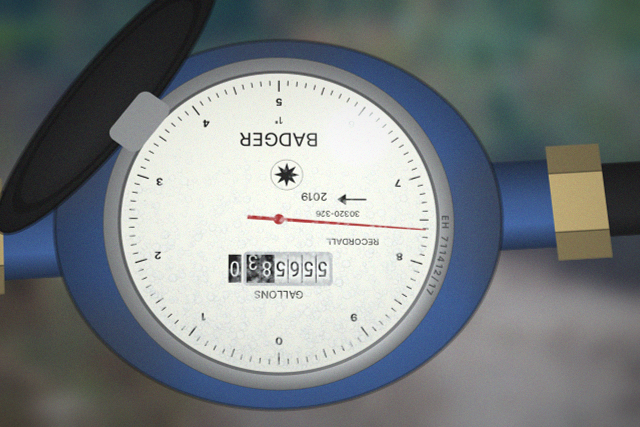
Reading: gal 5565827.6
